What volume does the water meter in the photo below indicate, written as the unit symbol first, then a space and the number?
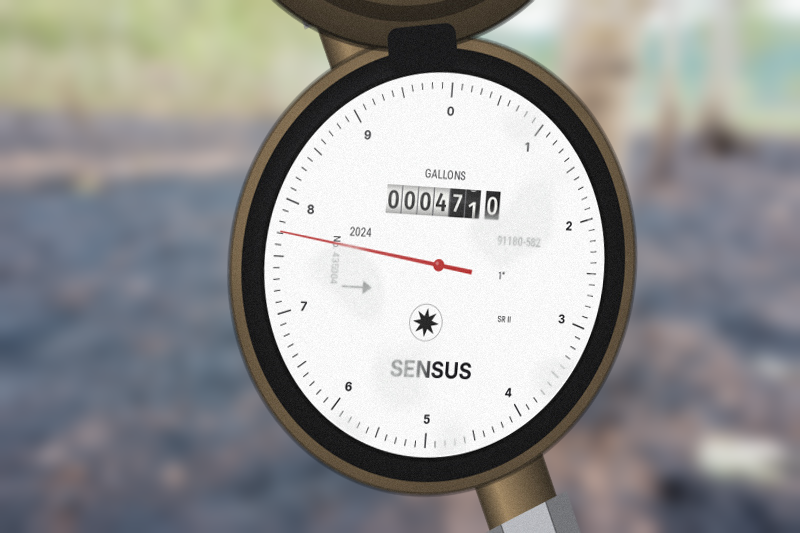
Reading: gal 4707.7
